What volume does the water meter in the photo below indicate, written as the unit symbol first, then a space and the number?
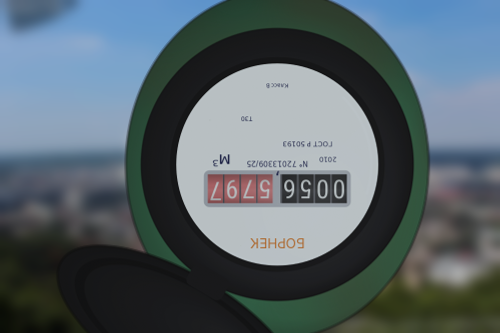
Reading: m³ 56.5797
